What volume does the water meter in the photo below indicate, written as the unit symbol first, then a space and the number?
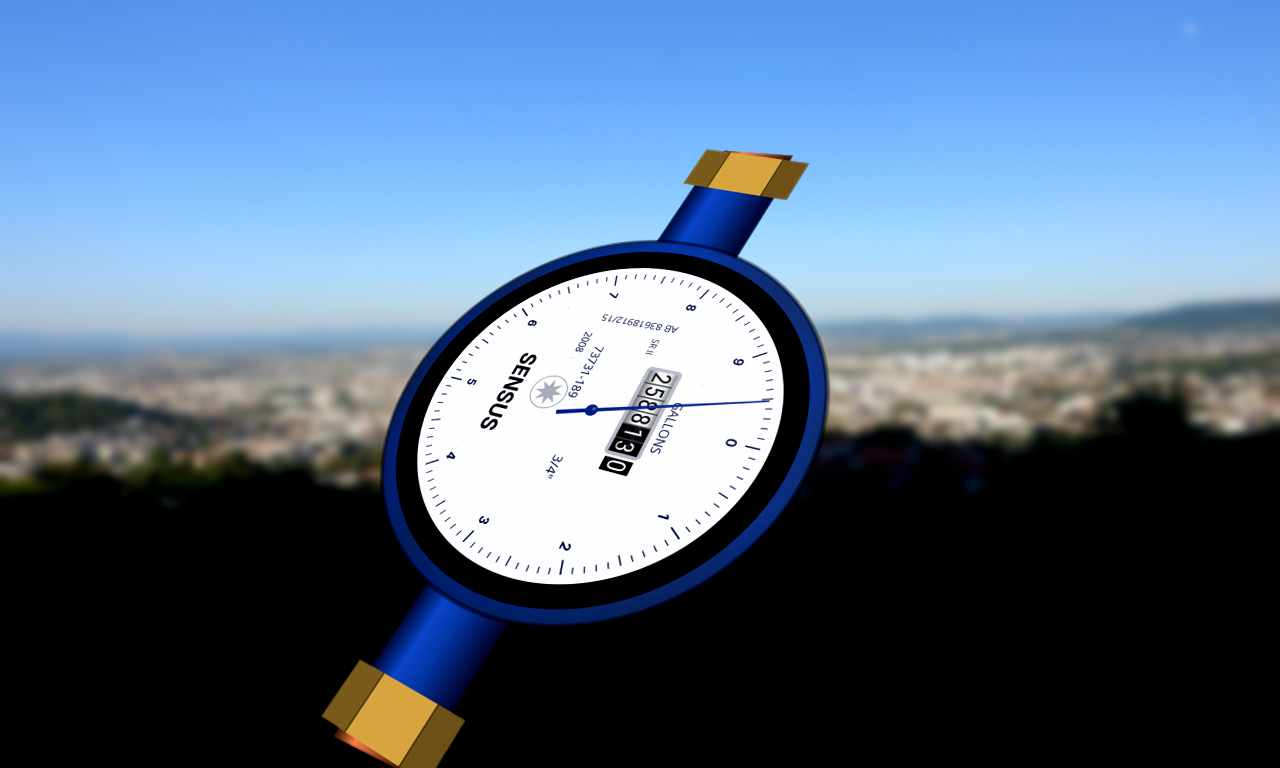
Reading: gal 2588129.5
